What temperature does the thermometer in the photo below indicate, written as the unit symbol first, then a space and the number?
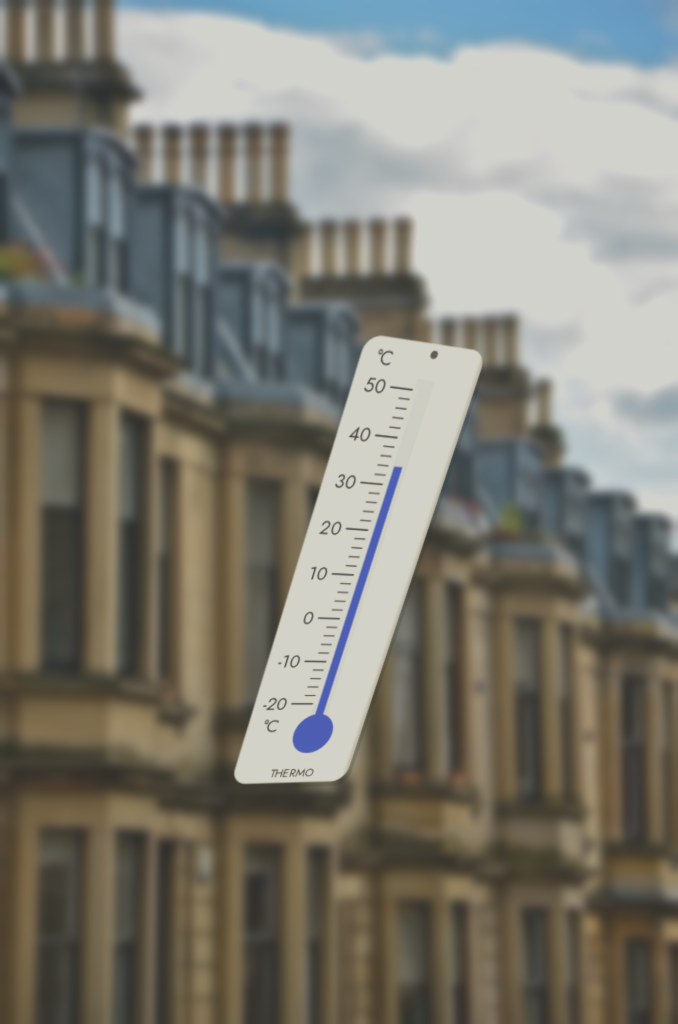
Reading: °C 34
